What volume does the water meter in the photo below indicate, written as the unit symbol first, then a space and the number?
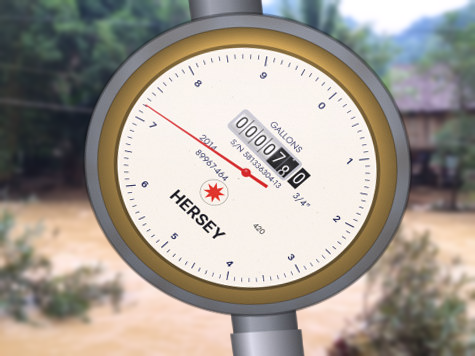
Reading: gal 777.2
